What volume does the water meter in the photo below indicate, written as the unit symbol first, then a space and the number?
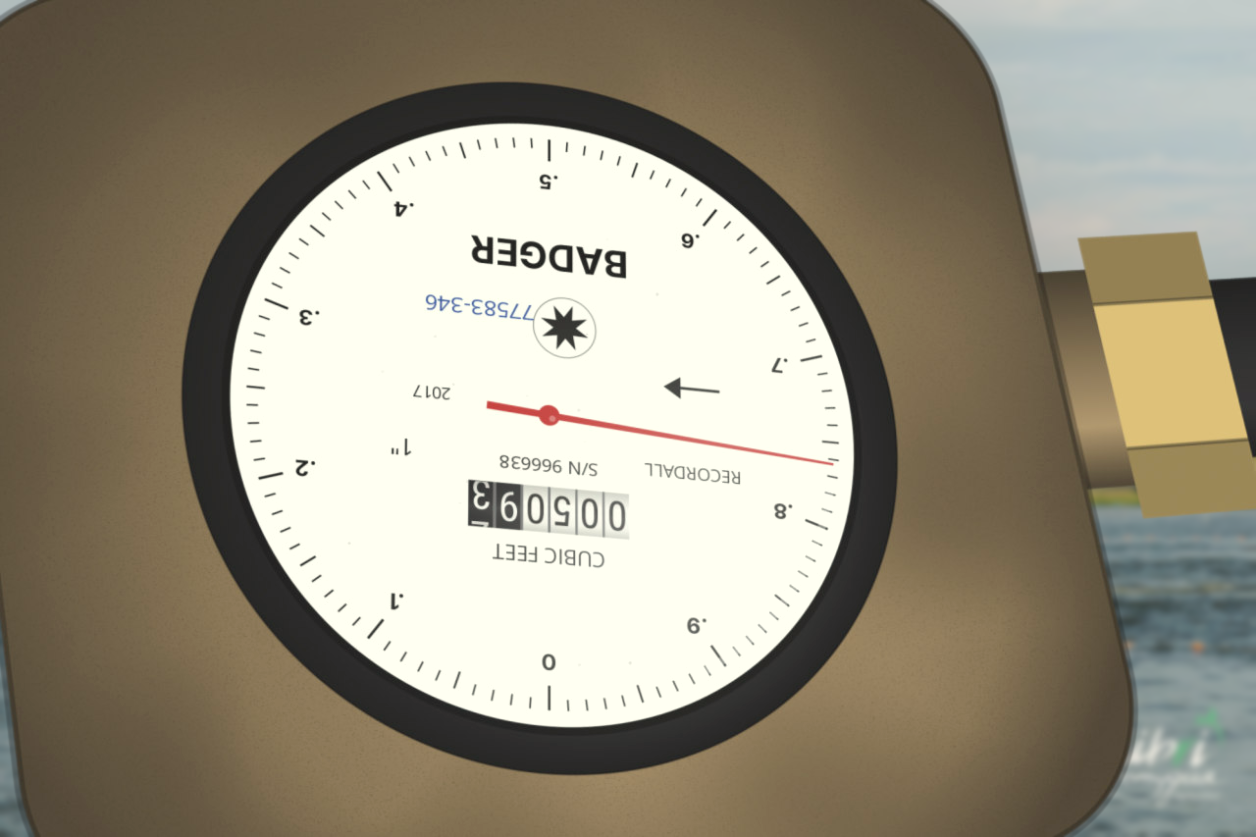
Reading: ft³ 5092.76
